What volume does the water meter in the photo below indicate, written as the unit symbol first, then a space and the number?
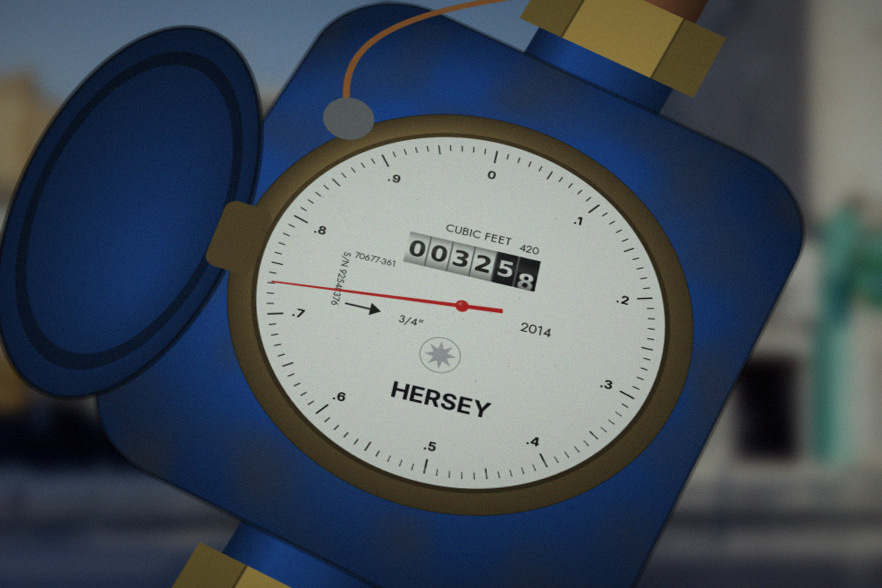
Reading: ft³ 3257.73
